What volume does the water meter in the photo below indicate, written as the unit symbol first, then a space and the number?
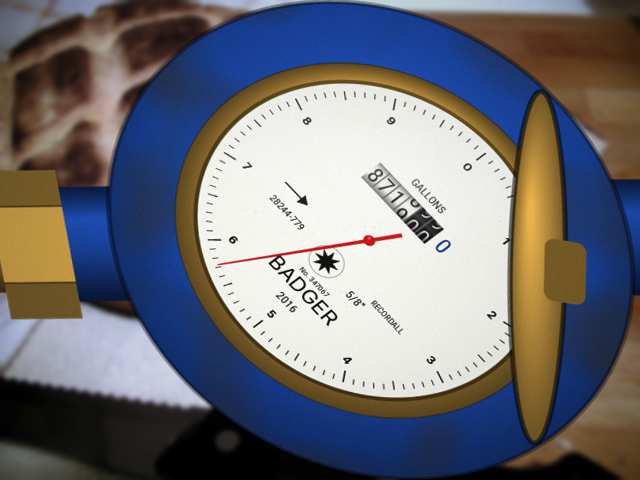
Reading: gal 8718995.7
